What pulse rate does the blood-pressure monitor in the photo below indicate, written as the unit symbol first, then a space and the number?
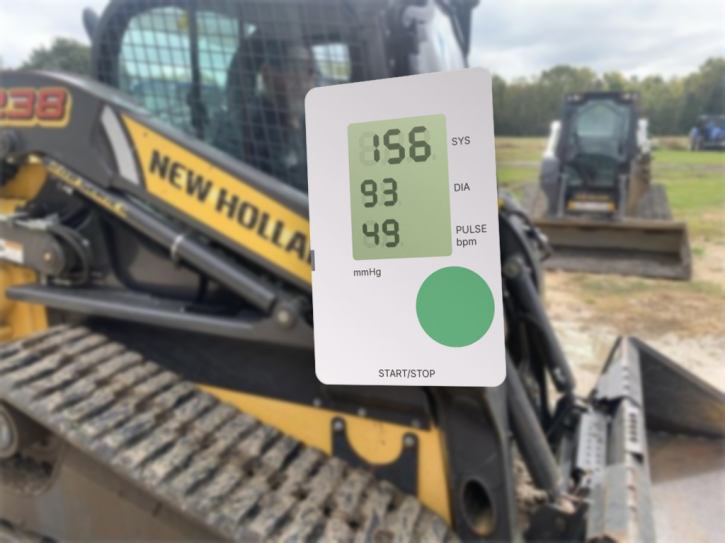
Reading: bpm 49
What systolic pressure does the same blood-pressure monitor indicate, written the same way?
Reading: mmHg 156
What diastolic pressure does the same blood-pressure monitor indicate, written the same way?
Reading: mmHg 93
